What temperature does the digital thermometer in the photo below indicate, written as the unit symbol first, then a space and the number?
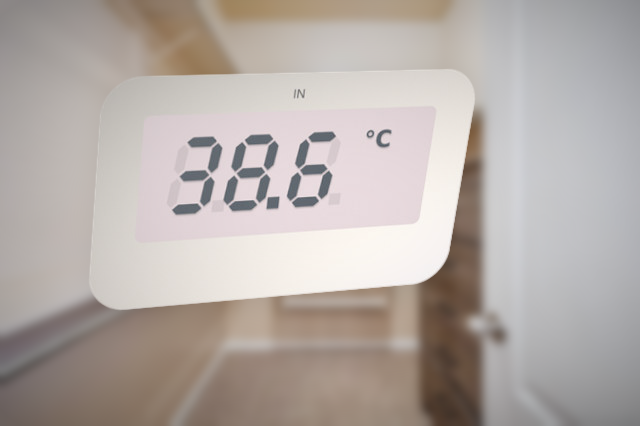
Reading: °C 38.6
